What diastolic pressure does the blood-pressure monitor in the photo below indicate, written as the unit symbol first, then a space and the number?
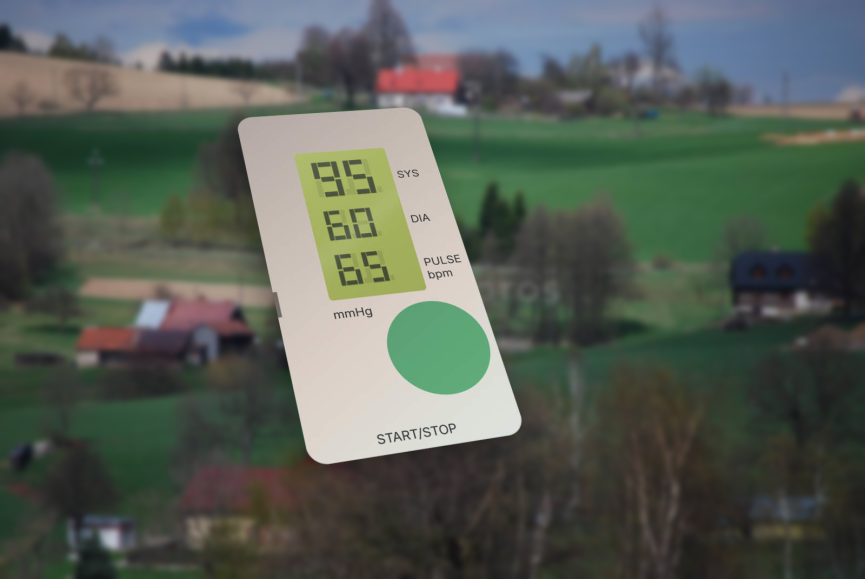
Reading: mmHg 60
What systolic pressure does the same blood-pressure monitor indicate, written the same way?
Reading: mmHg 95
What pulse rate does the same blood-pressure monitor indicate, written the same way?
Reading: bpm 65
